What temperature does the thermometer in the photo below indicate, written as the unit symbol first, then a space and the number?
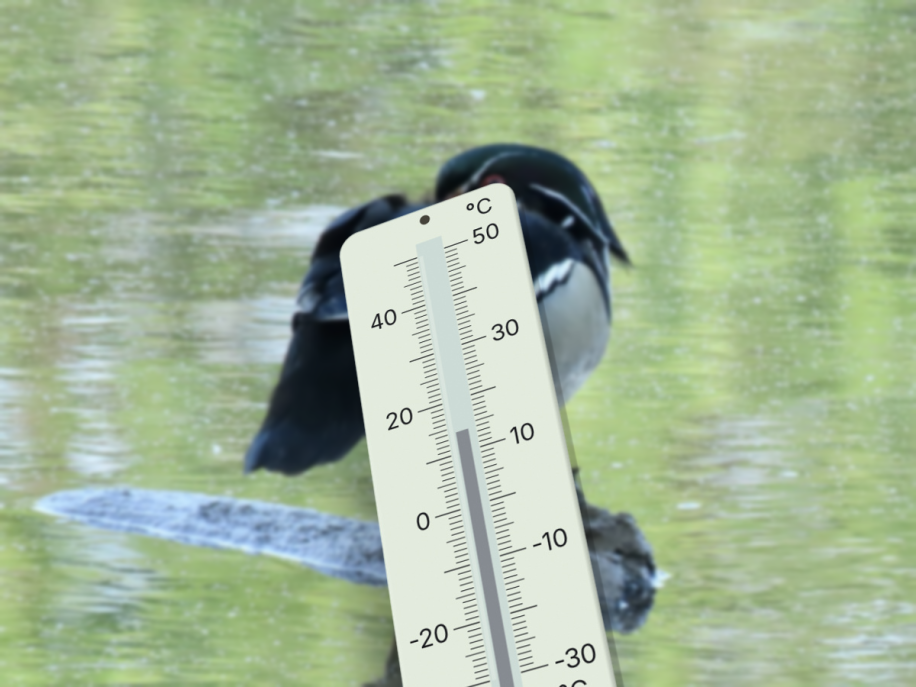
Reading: °C 14
